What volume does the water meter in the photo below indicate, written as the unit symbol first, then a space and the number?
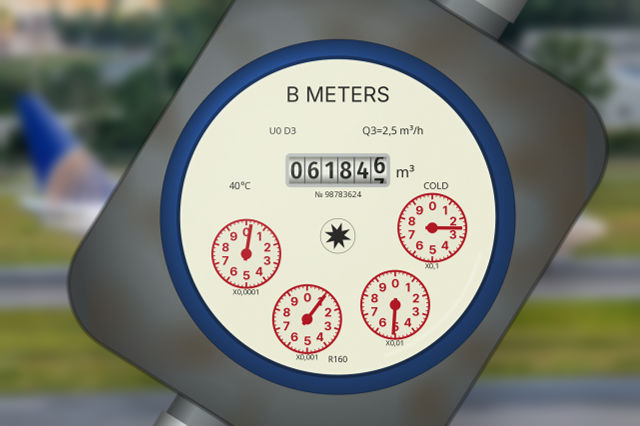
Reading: m³ 61846.2510
